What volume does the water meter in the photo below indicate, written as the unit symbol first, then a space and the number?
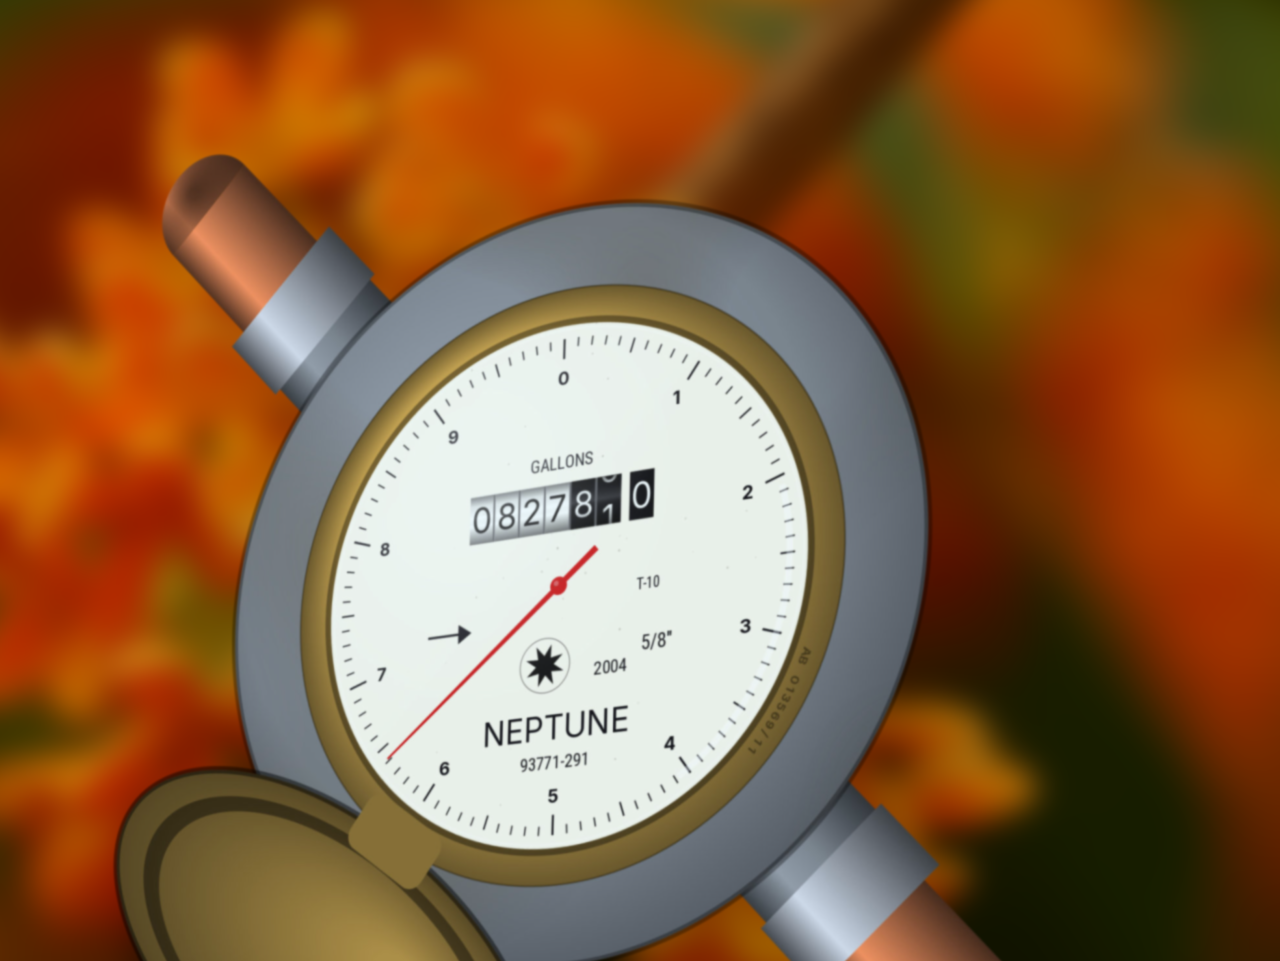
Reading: gal 827806.4
